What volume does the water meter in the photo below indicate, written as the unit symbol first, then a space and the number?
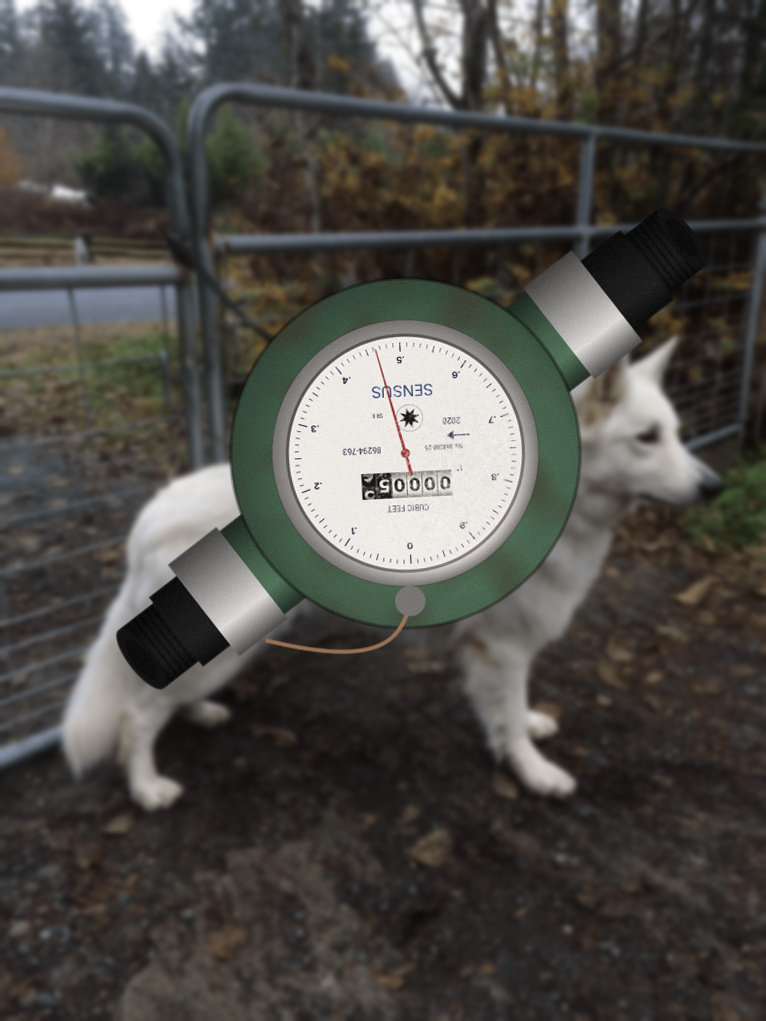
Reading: ft³ 55.46
